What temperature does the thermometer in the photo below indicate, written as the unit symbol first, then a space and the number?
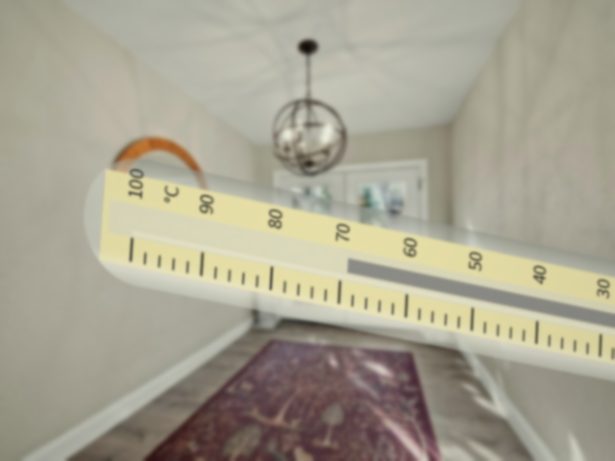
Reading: °C 69
